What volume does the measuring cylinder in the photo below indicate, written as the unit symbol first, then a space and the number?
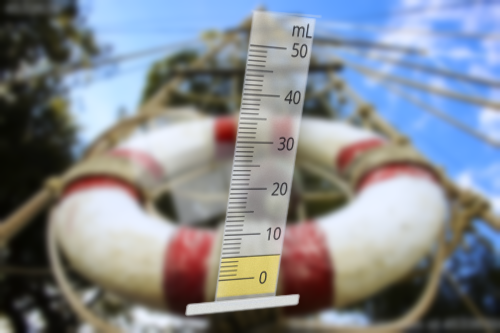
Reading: mL 5
